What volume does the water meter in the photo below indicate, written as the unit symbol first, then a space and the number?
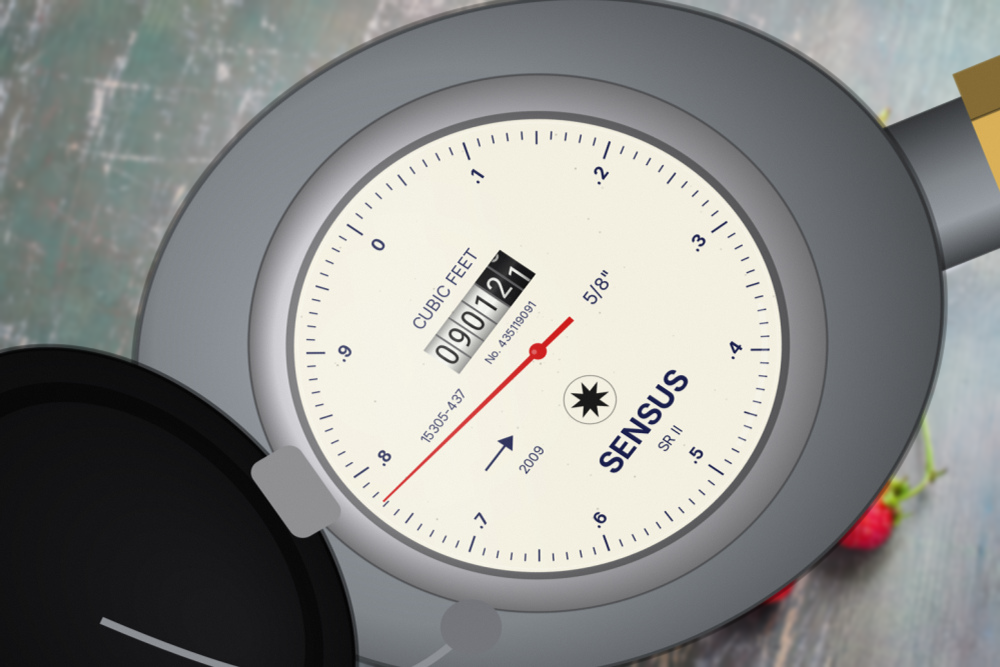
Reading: ft³ 90120.77
